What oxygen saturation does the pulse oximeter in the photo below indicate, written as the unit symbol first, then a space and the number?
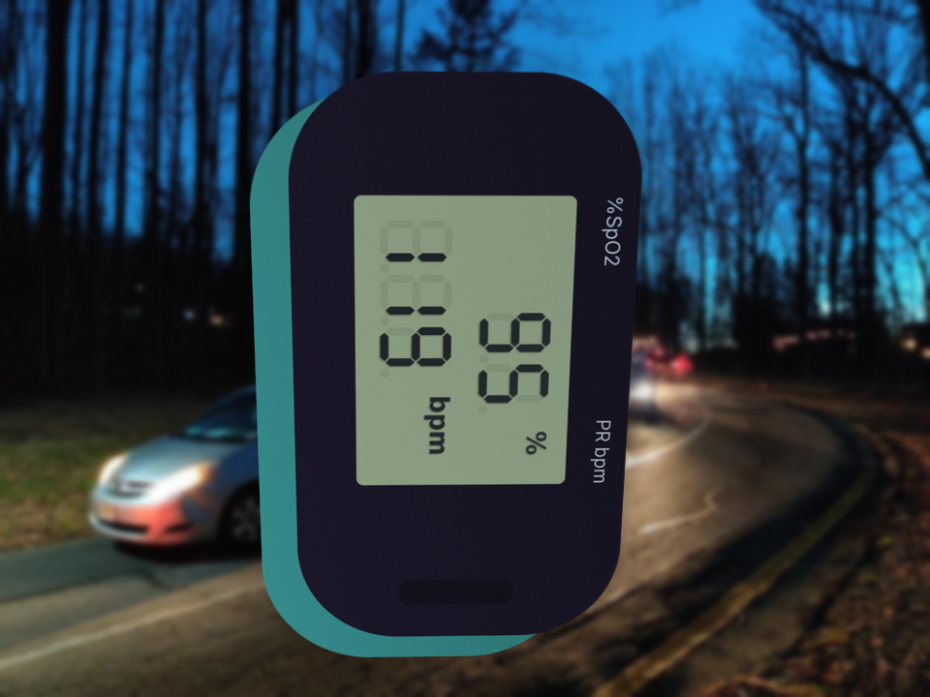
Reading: % 95
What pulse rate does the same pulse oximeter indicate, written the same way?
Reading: bpm 119
